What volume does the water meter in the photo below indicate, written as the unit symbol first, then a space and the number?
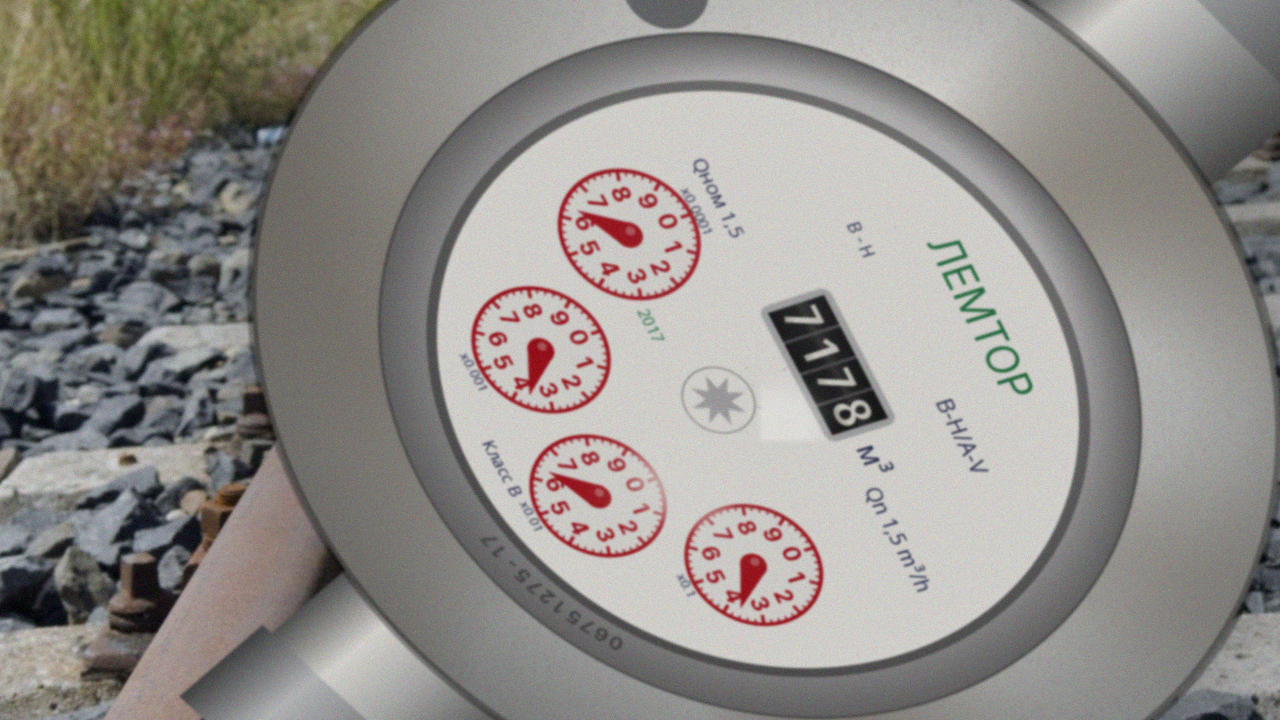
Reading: m³ 7178.3636
